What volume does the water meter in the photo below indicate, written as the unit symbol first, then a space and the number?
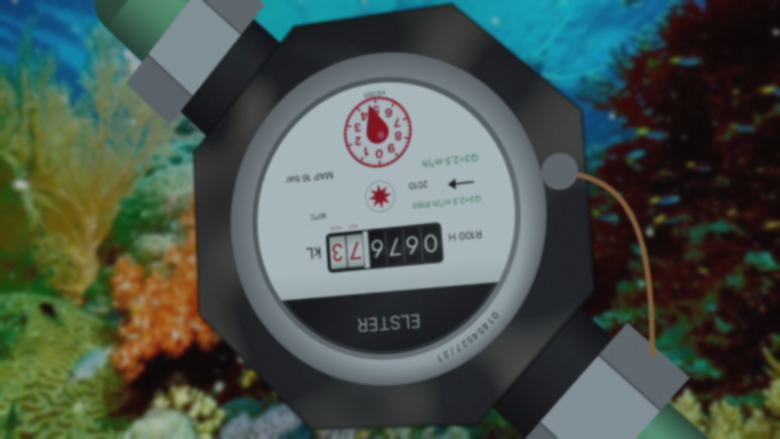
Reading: kL 676.734
